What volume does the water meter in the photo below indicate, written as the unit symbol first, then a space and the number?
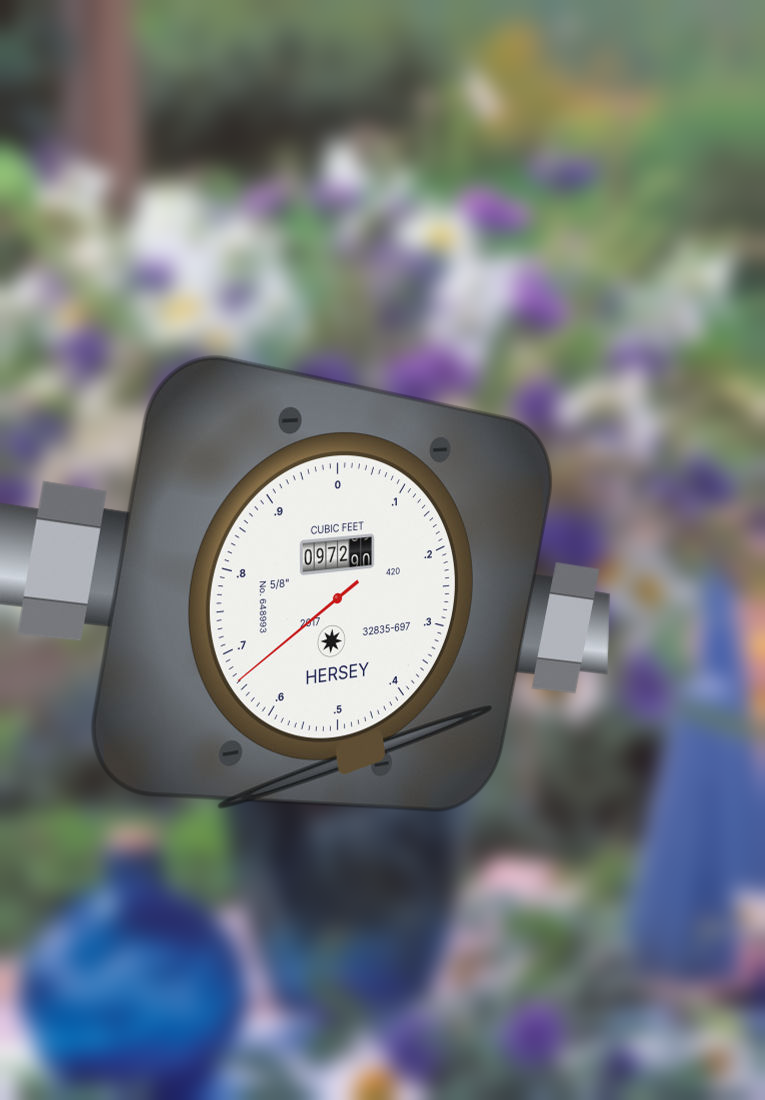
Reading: ft³ 97289.66
